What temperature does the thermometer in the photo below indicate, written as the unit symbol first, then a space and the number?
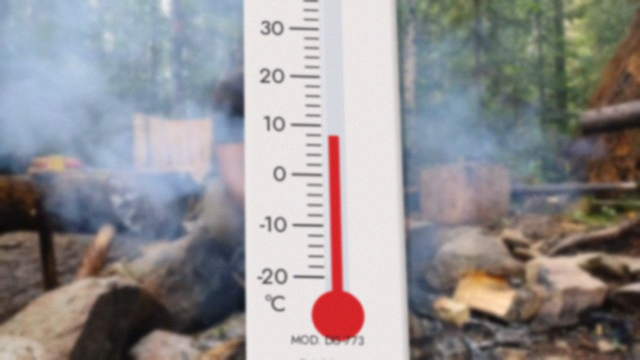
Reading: °C 8
